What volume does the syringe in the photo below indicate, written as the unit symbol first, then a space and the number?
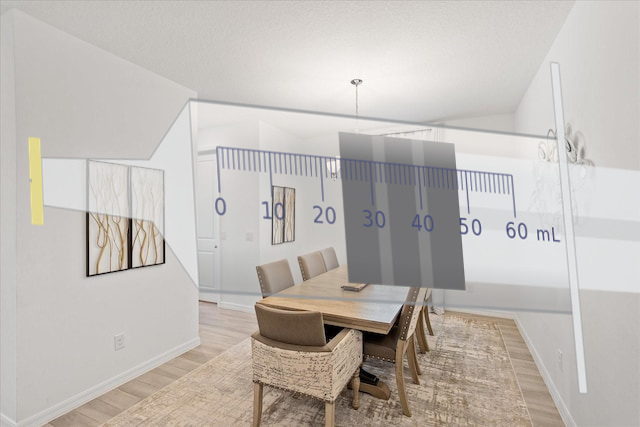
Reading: mL 24
